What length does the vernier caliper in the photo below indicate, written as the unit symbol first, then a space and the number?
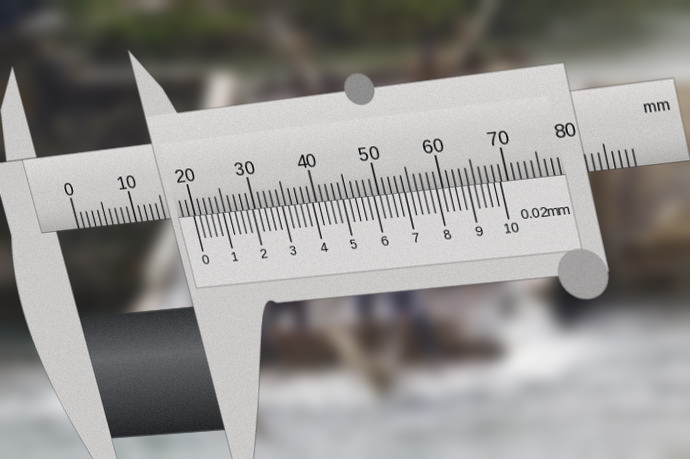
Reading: mm 19.8
